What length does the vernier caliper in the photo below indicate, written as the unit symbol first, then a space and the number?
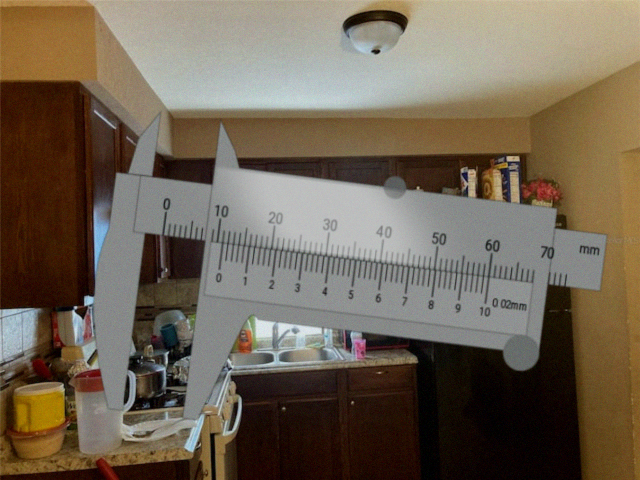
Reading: mm 11.0
